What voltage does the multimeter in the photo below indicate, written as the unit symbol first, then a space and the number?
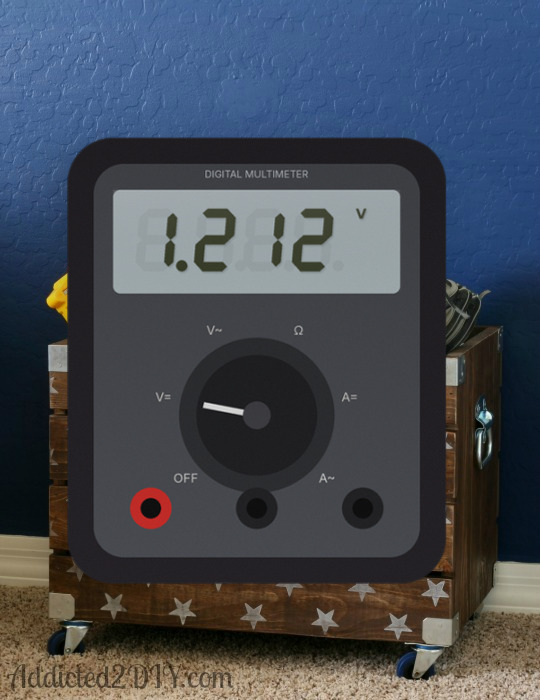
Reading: V 1.212
